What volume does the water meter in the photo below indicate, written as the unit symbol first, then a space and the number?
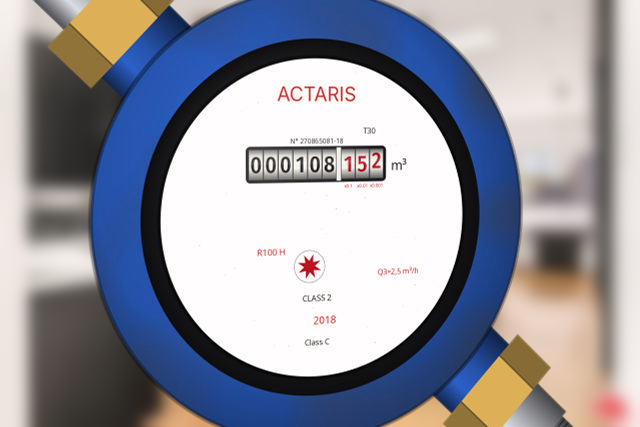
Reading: m³ 108.152
